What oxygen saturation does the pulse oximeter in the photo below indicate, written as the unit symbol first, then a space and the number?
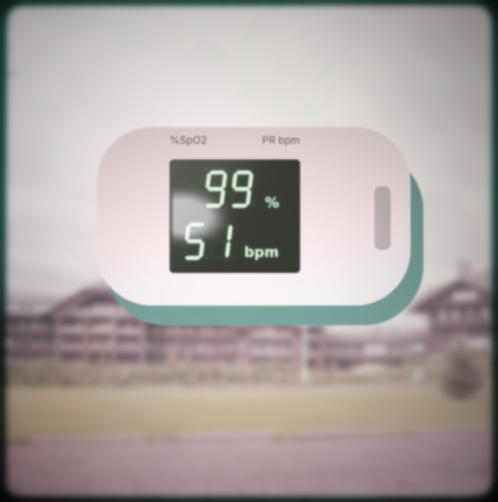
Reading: % 99
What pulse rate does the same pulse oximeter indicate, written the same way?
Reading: bpm 51
